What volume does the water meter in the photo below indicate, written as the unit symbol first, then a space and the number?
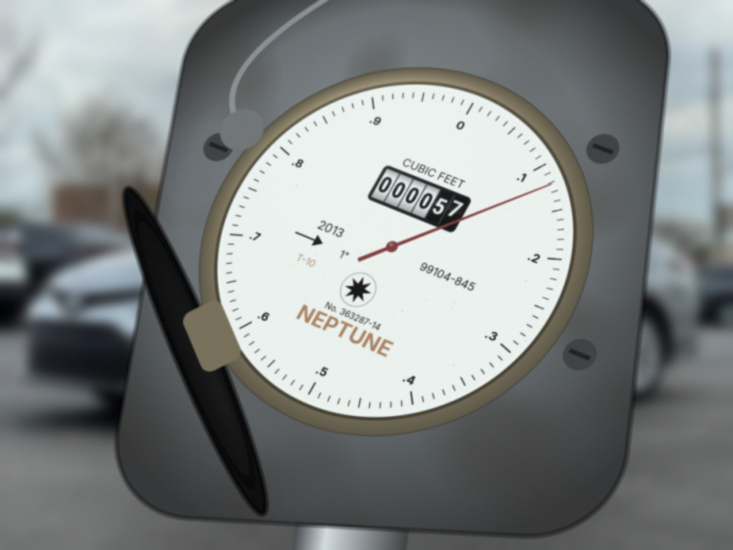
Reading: ft³ 57.12
